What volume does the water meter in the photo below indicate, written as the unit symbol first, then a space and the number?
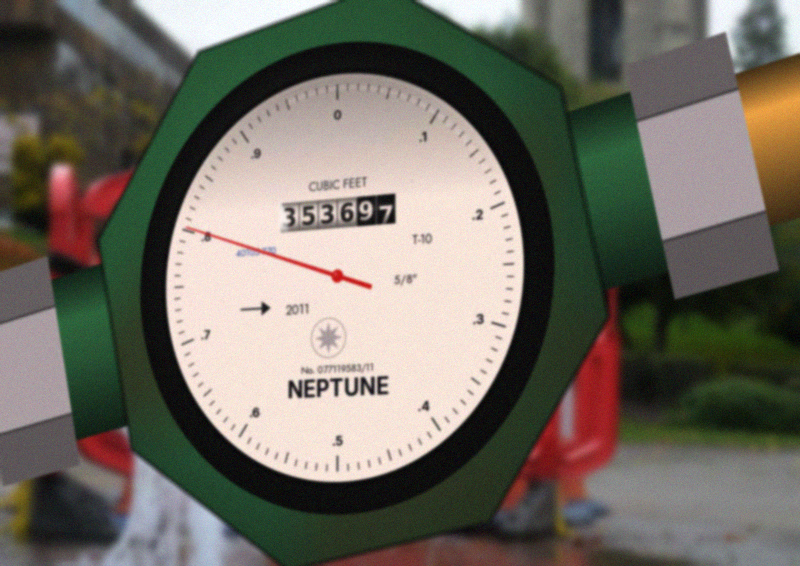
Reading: ft³ 353696.80
